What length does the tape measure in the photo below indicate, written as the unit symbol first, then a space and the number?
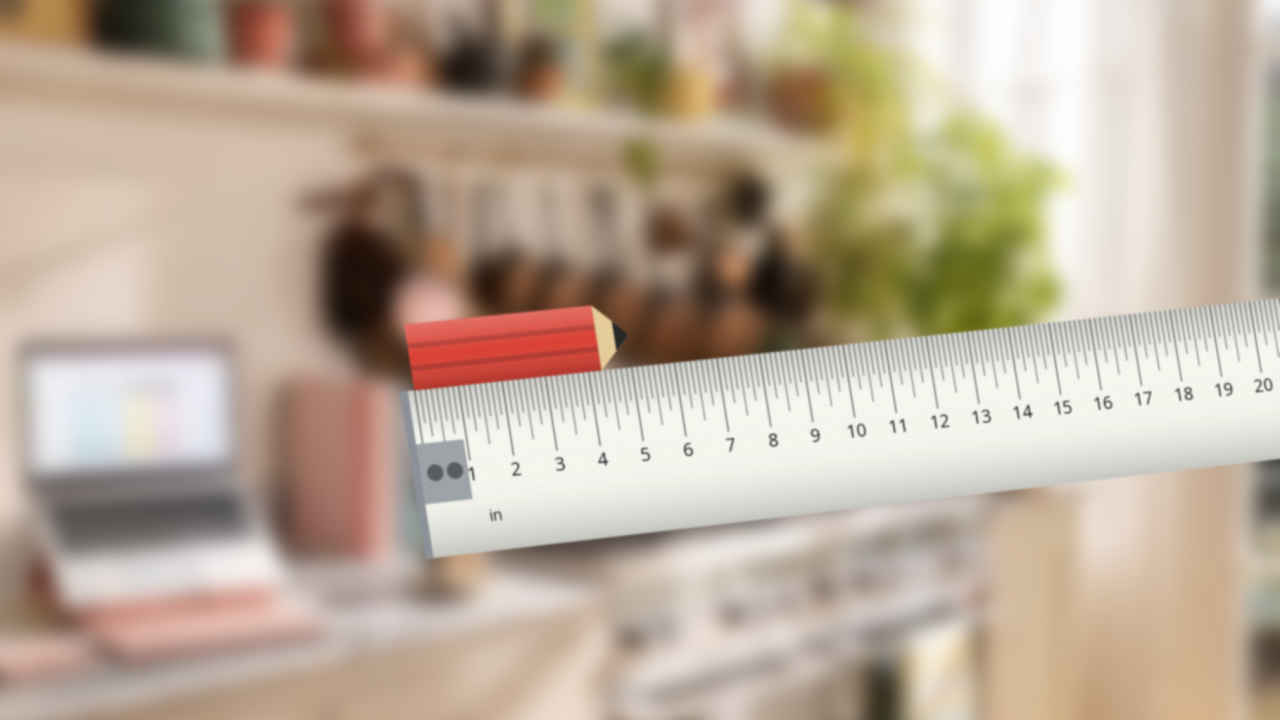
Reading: in 5
